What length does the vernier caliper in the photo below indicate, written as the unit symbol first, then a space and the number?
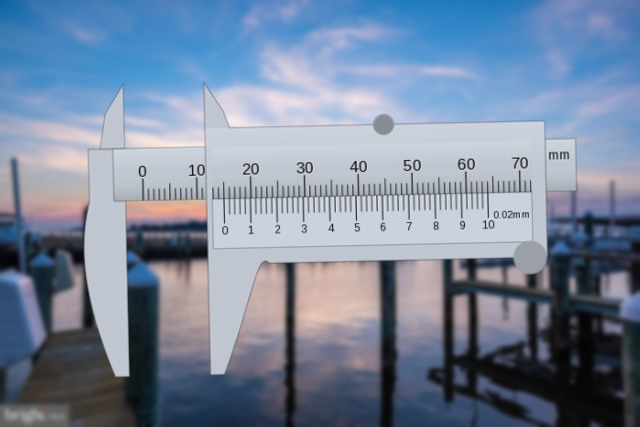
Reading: mm 15.0
